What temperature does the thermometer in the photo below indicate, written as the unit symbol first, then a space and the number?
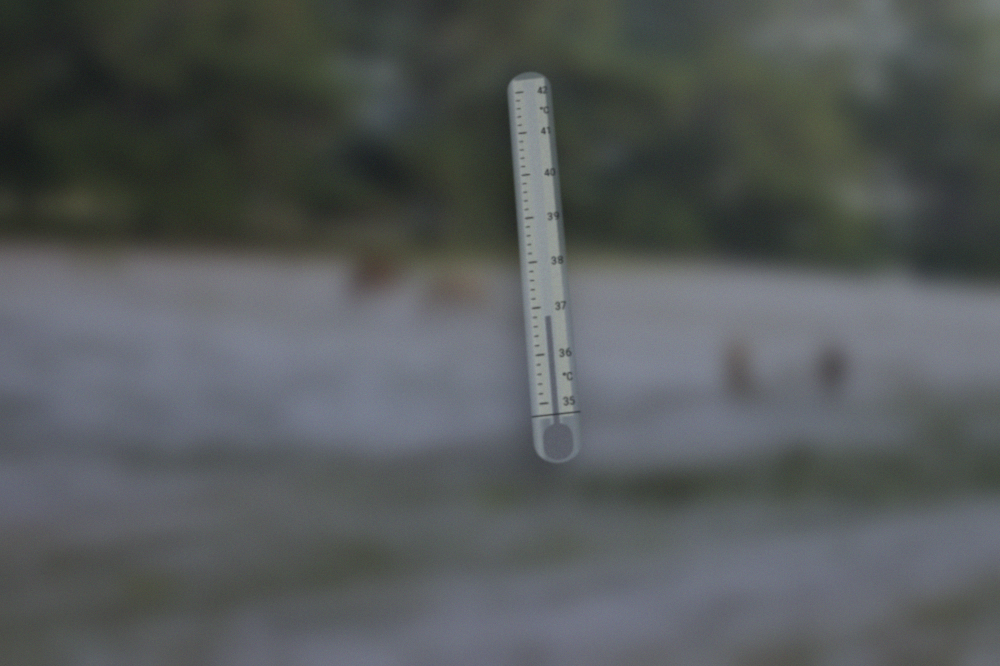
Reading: °C 36.8
